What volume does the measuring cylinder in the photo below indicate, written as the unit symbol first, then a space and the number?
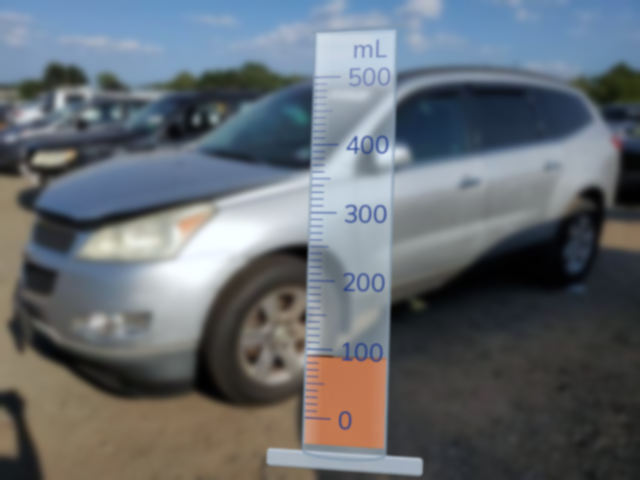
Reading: mL 90
